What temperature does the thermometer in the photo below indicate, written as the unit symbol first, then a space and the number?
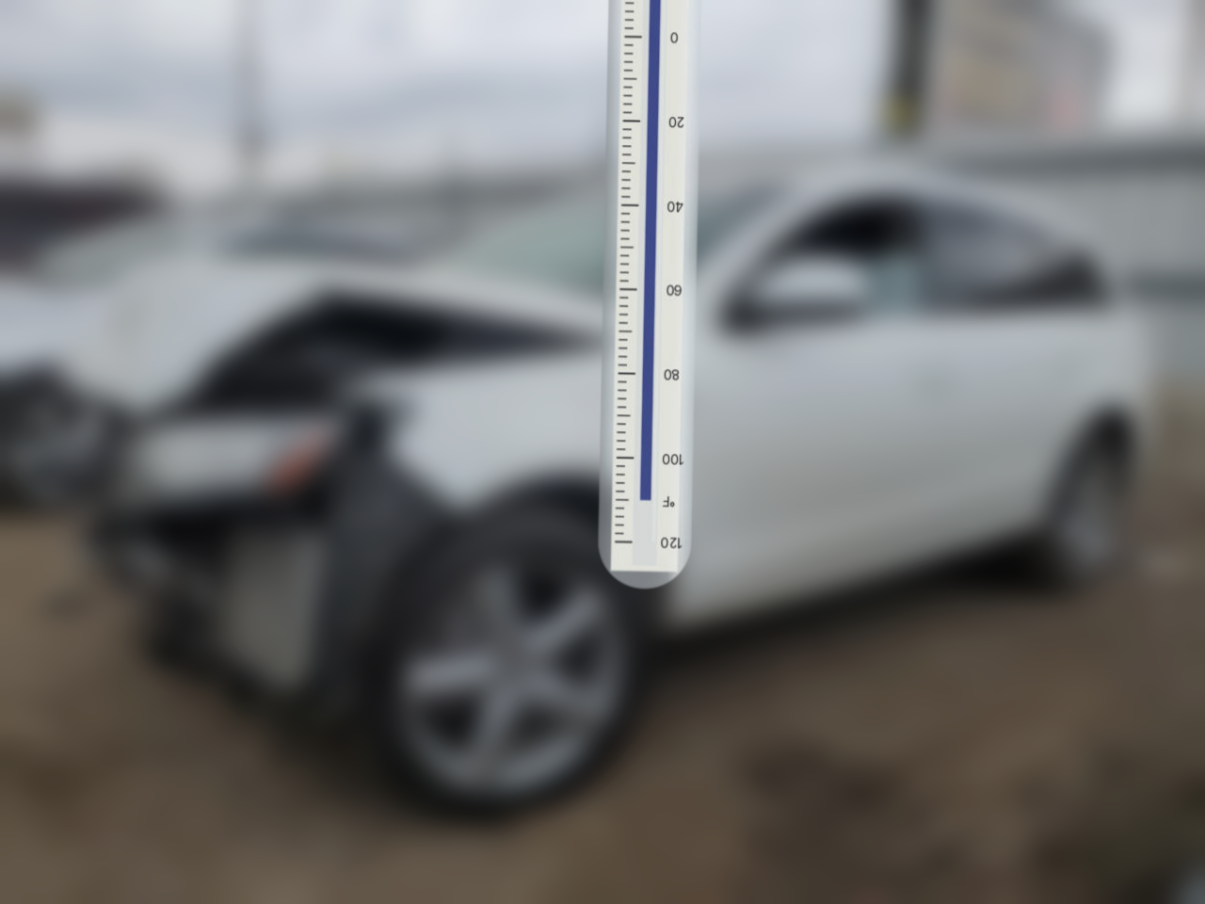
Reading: °F 110
